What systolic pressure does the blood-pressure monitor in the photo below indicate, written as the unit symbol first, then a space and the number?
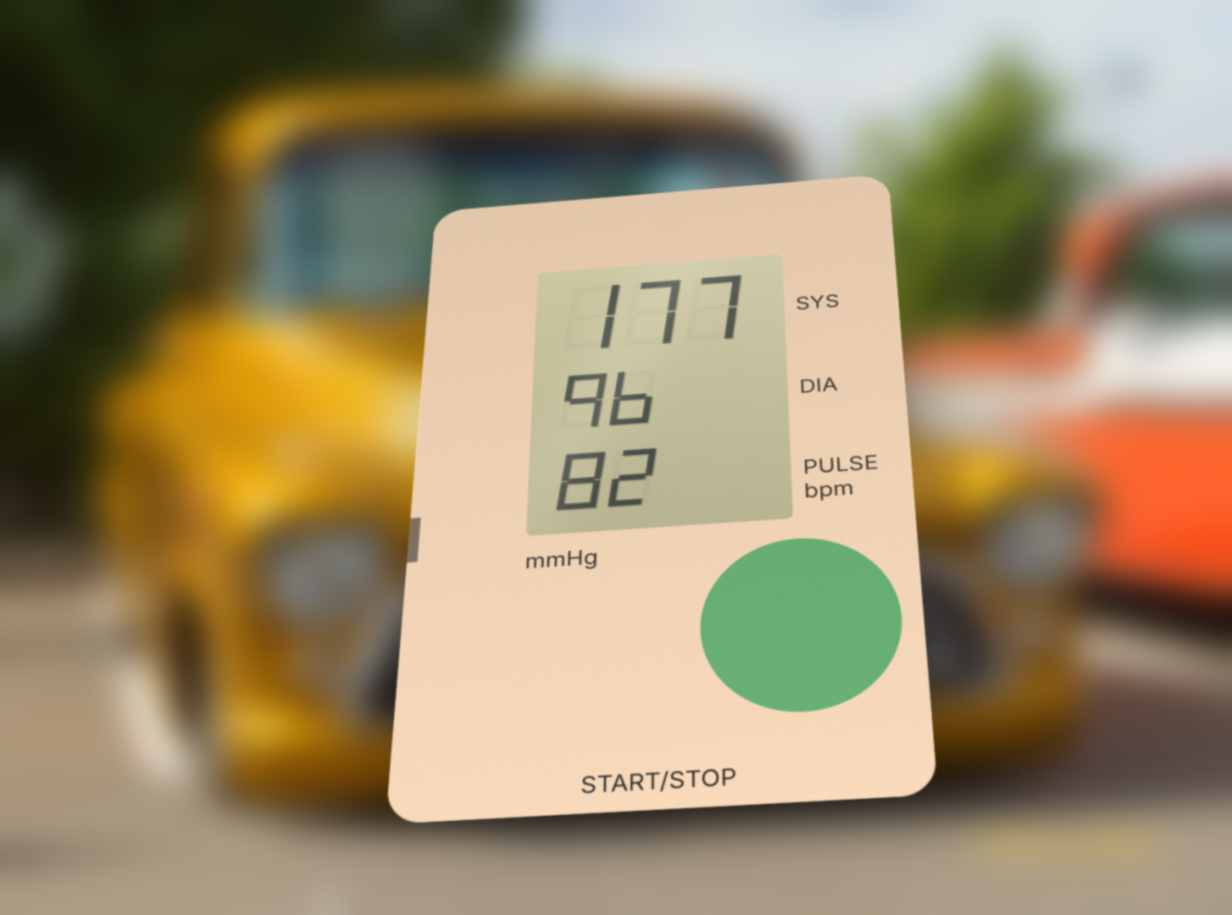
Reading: mmHg 177
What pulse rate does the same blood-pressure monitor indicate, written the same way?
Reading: bpm 82
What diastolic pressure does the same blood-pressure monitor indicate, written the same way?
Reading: mmHg 96
